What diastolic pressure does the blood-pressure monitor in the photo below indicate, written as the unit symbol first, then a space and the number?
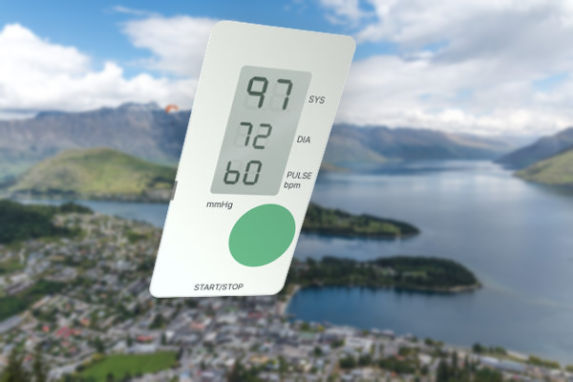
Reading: mmHg 72
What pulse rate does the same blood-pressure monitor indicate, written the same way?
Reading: bpm 60
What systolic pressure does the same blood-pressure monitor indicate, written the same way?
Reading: mmHg 97
